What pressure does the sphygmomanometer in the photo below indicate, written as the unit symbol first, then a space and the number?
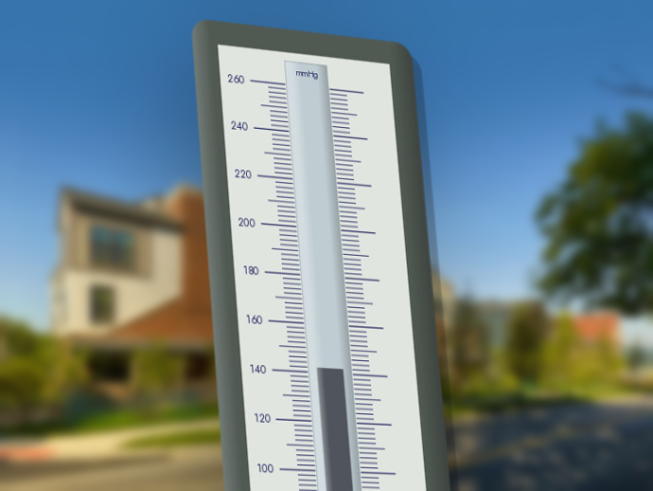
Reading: mmHg 142
